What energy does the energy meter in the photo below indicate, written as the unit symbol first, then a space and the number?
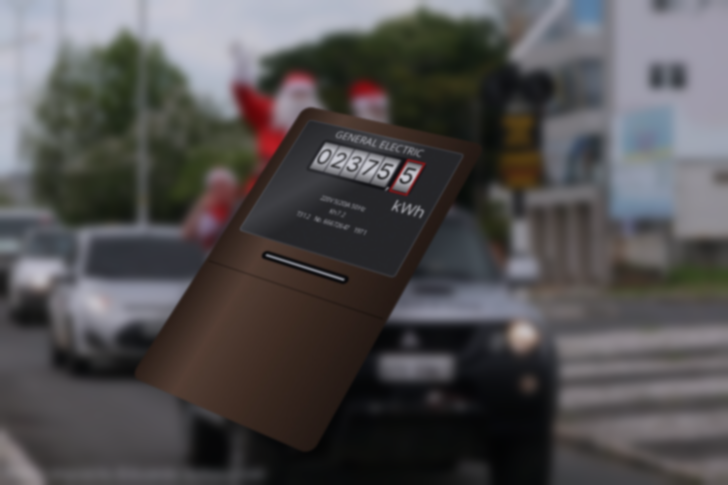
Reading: kWh 2375.5
